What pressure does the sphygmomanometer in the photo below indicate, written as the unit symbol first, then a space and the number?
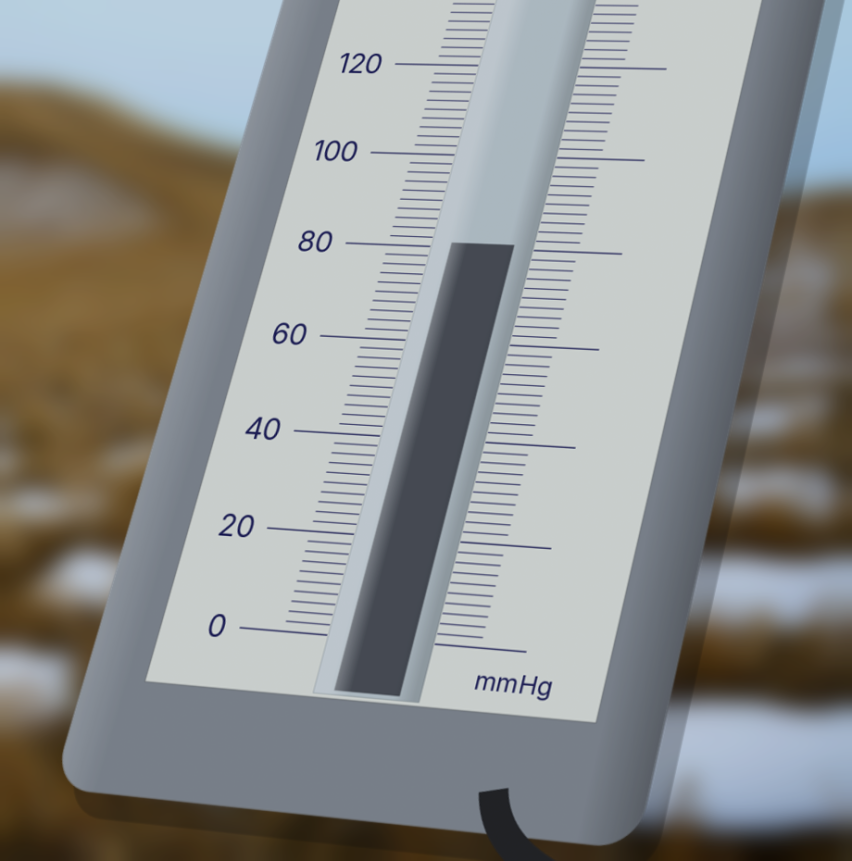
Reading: mmHg 81
